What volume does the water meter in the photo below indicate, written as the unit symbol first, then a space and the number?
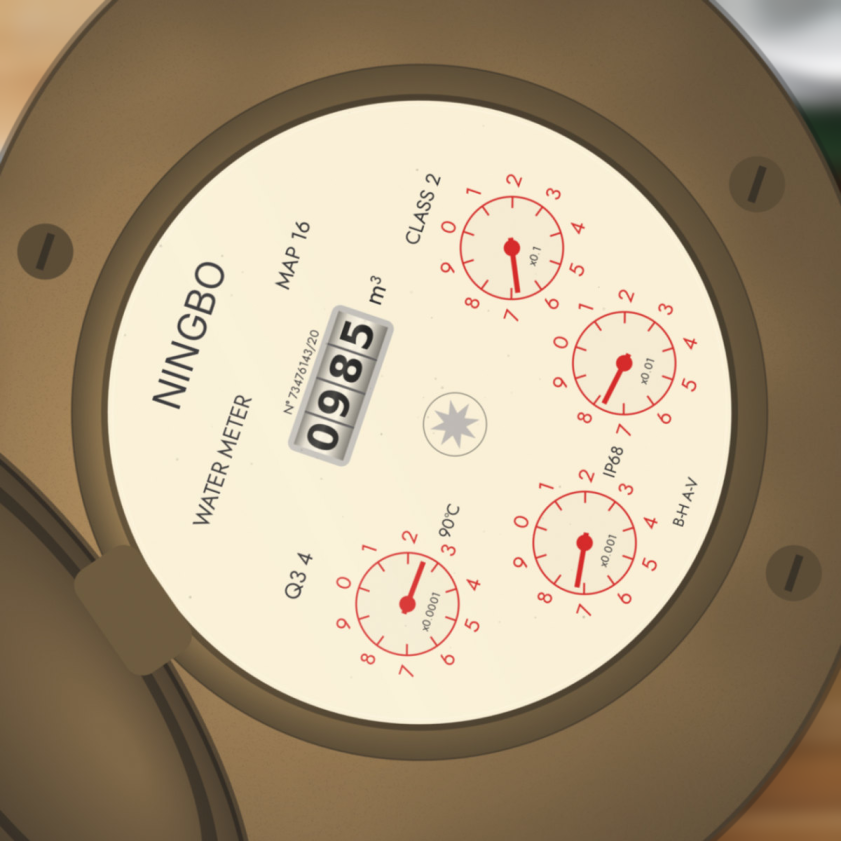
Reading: m³ 985.6772
